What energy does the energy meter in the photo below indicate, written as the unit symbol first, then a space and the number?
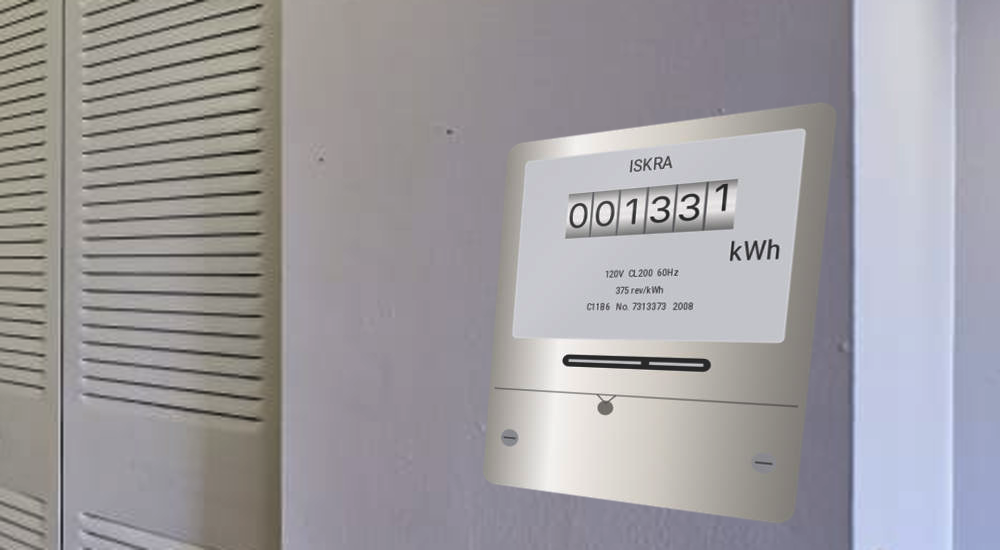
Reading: kWh 1331
